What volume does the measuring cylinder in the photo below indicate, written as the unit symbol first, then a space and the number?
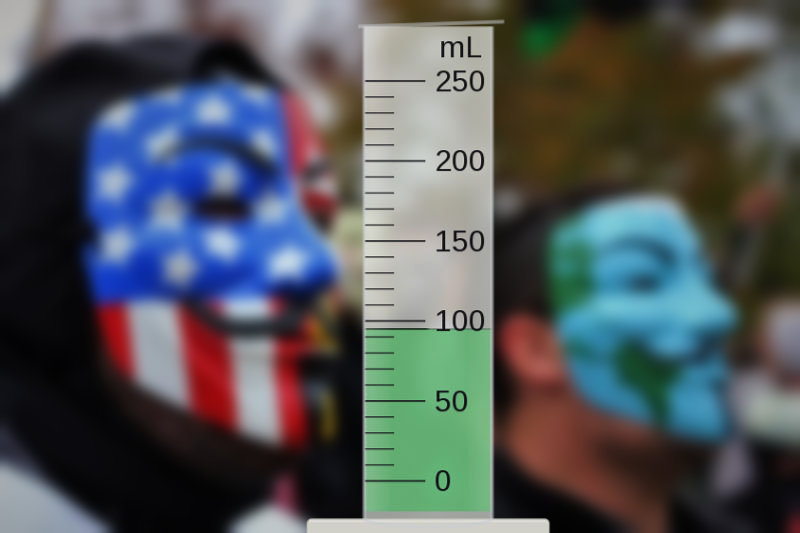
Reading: mL 95
